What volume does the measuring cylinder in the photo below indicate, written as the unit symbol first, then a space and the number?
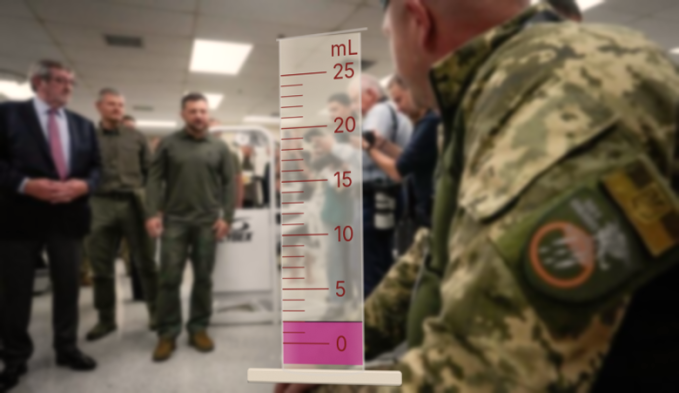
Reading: mL 2
